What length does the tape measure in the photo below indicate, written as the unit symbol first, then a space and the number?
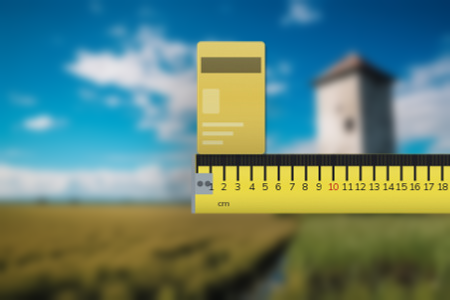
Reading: cm 5
